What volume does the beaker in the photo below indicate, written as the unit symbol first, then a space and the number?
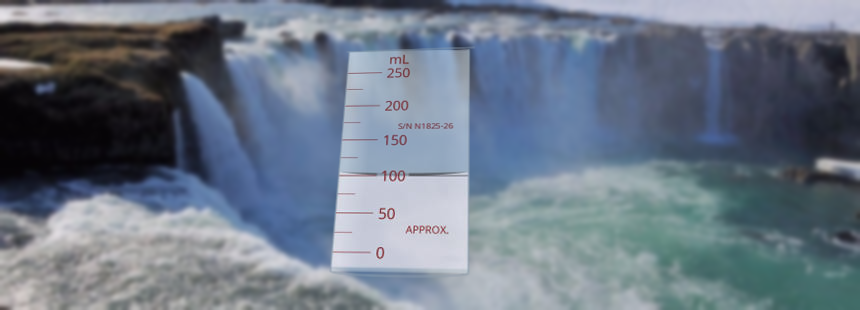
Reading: mL 100
